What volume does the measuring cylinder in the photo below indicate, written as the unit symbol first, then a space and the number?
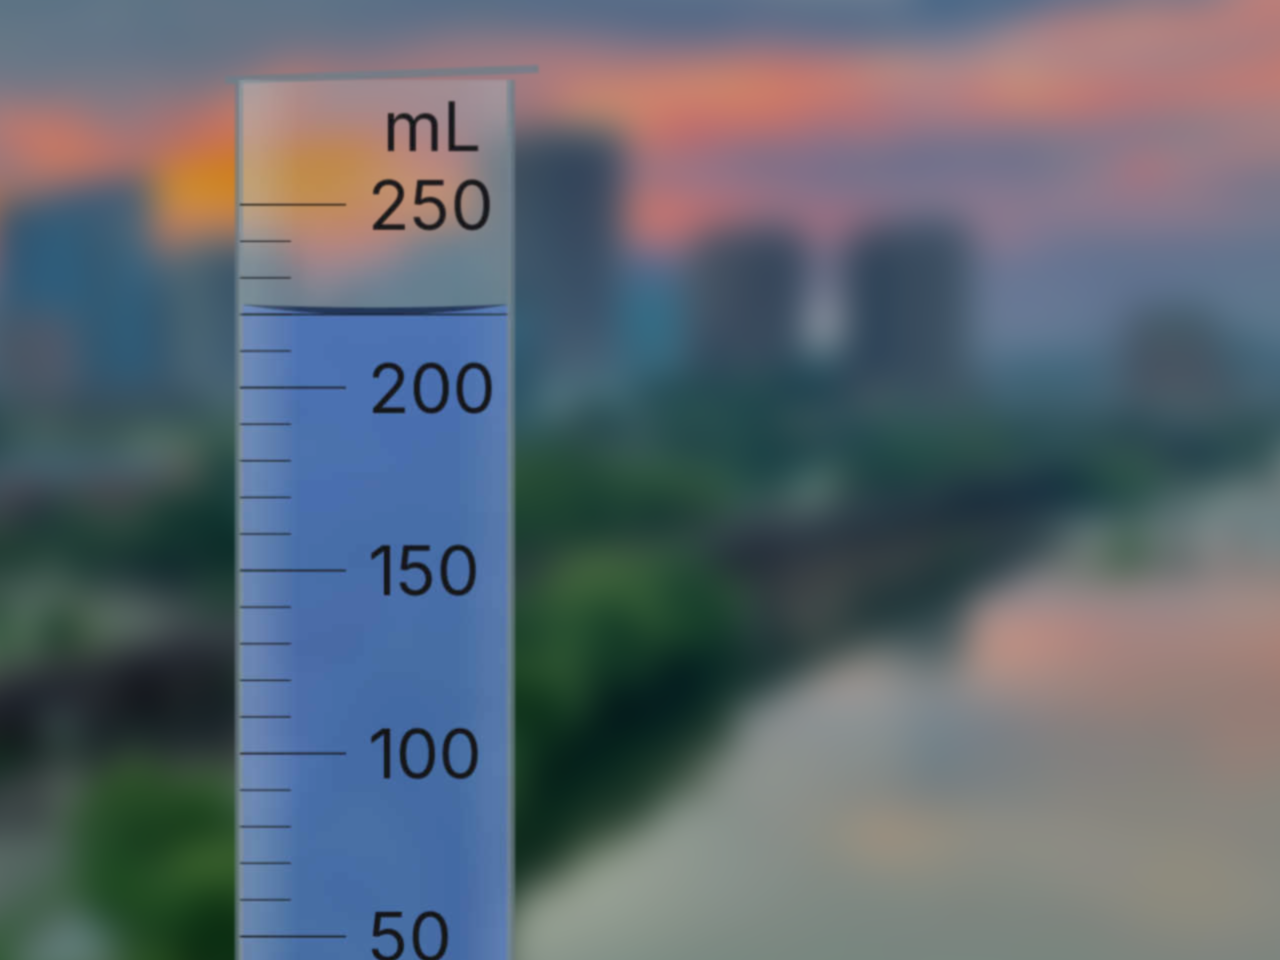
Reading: mL 220
